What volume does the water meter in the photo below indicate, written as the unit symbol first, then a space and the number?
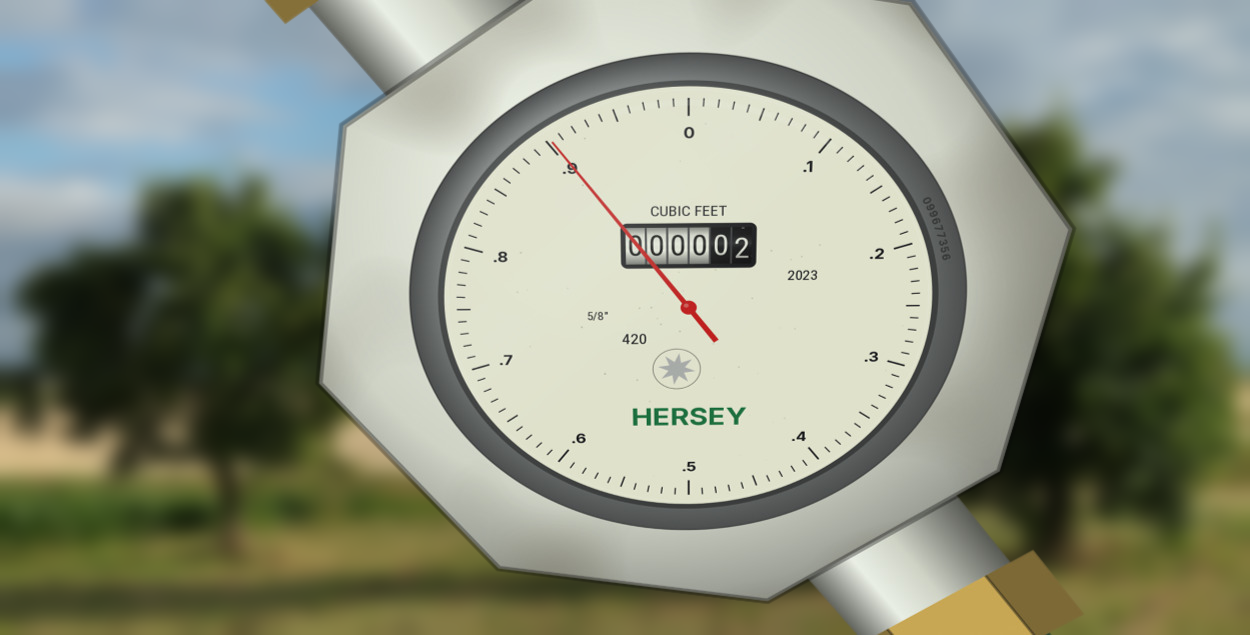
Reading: ft³ 1.90
